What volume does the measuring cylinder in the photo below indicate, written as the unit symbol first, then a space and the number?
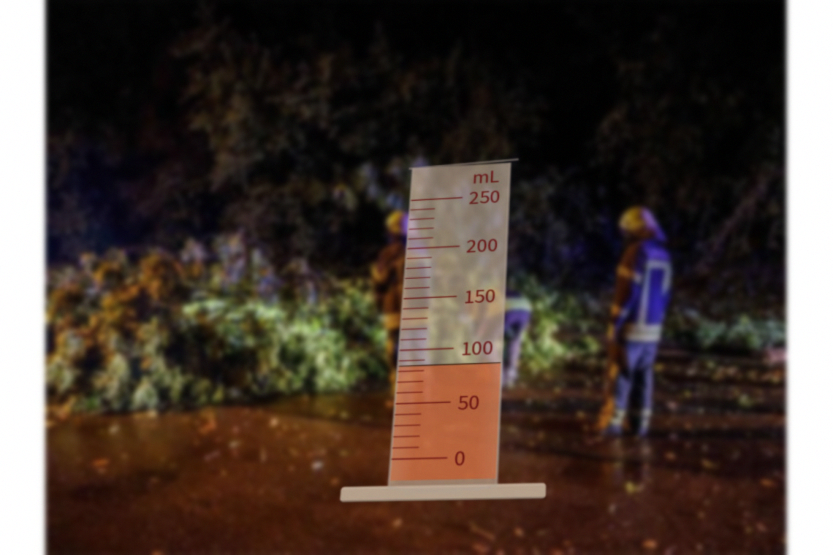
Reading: mL 85
